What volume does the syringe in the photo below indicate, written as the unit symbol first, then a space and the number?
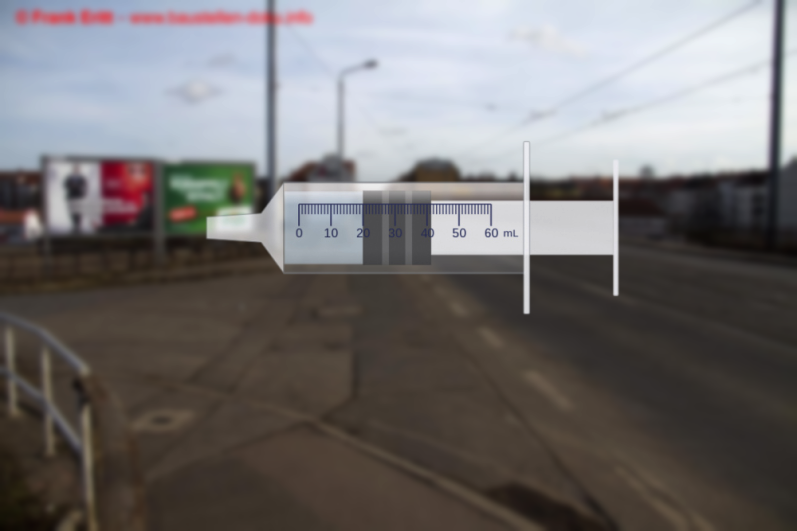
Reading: mL 20
